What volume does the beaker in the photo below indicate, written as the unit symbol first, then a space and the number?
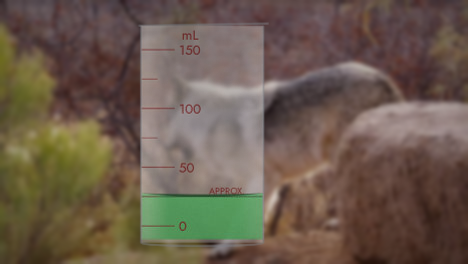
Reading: mL 25
